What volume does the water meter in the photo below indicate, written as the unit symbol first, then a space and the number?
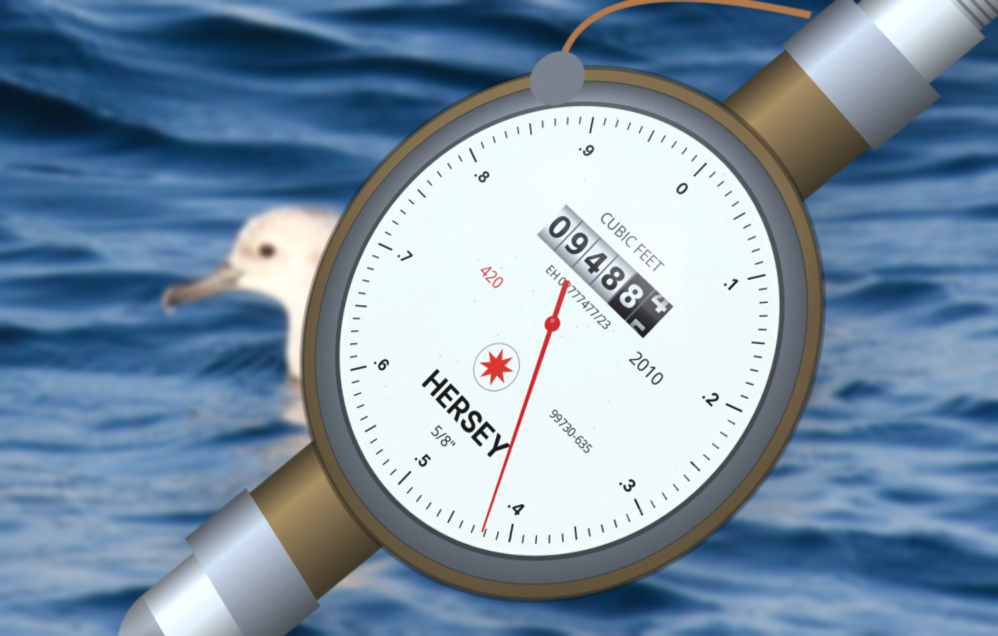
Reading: ft³ 94884.42
